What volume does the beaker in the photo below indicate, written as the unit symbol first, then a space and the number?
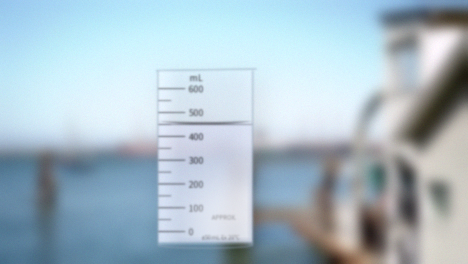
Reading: mL 450
